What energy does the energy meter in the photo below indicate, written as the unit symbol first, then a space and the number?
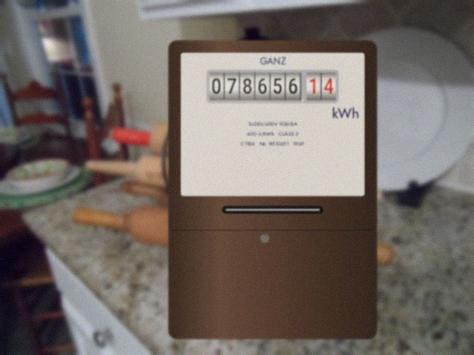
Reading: kWh 78656.14
